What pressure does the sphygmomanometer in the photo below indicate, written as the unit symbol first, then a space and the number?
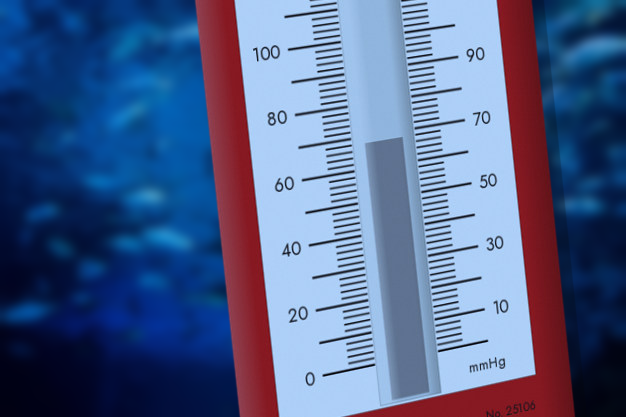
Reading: mmHg 68
